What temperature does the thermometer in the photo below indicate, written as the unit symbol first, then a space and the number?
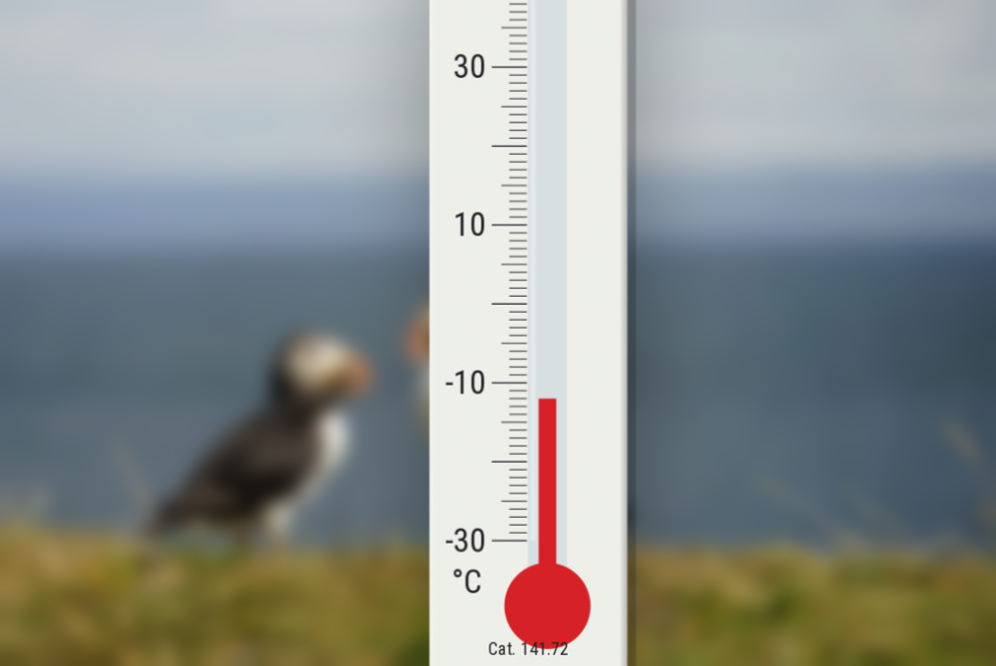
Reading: °C -12
